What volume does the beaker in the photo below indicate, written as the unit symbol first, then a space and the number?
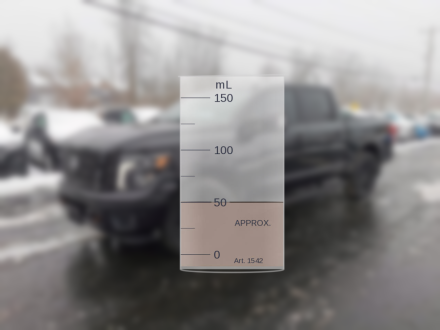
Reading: mL 50
